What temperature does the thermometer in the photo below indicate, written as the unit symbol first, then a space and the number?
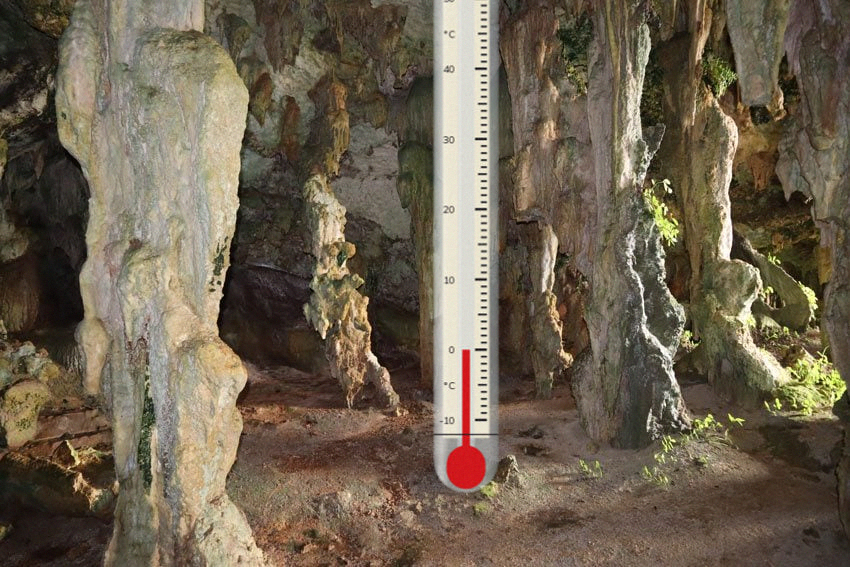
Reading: °C 0
